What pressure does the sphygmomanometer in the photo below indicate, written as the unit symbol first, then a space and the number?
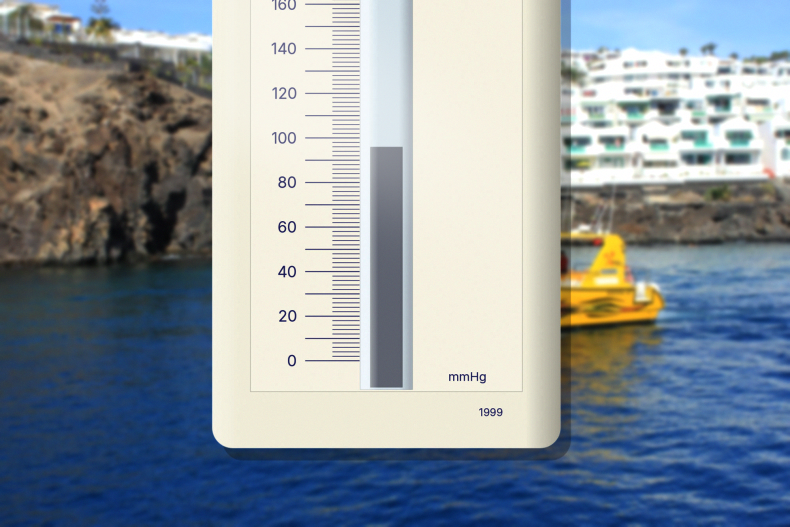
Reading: mmHg 96
